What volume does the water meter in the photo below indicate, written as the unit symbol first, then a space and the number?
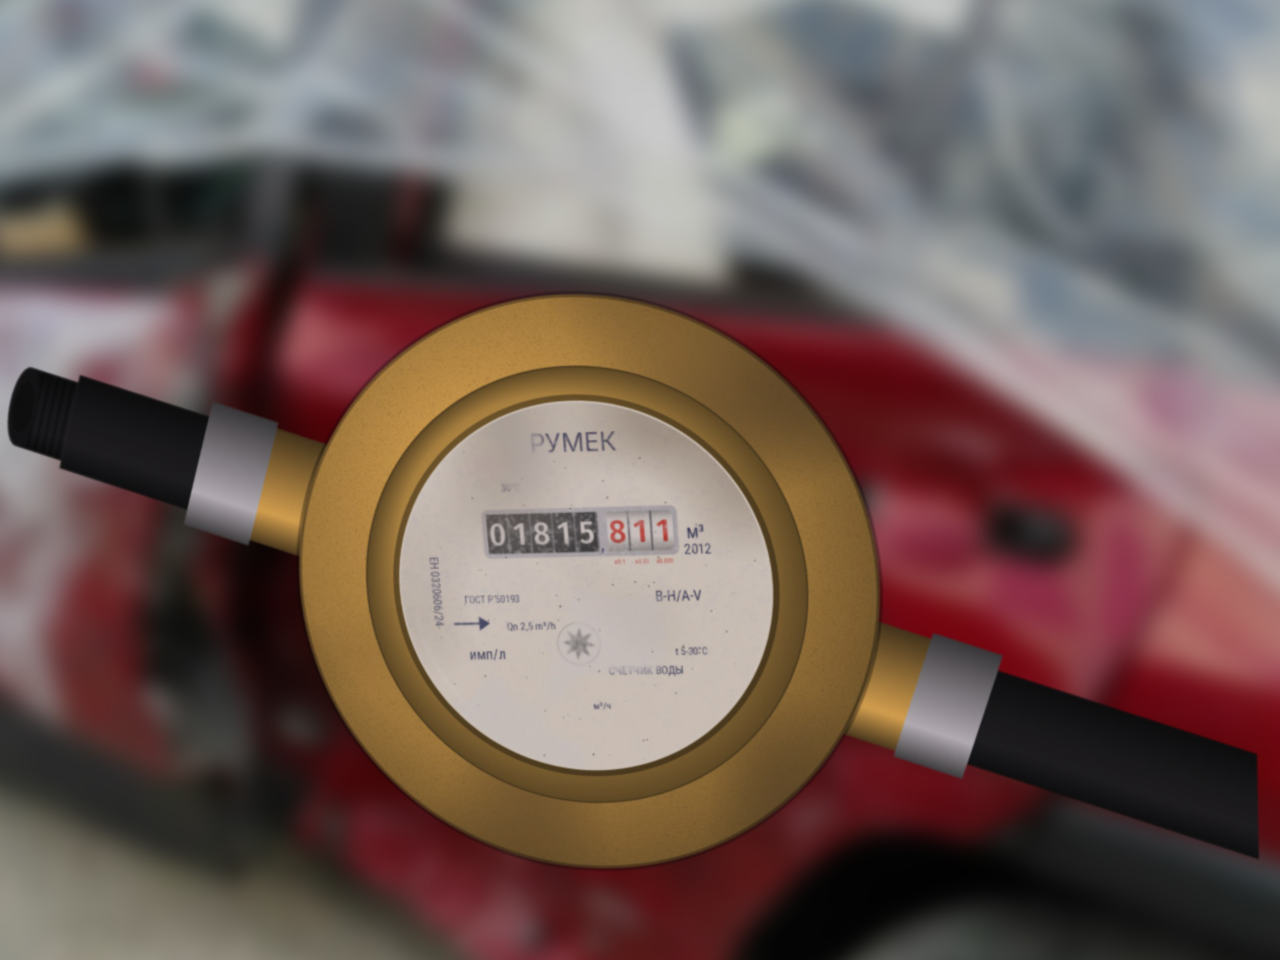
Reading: m³ 1815.811
